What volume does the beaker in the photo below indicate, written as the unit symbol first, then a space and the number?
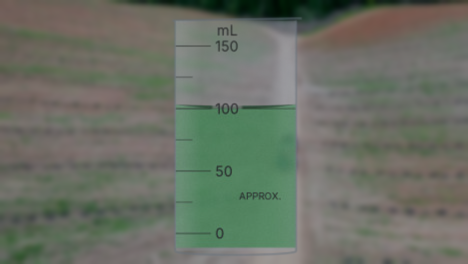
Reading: mL 100
